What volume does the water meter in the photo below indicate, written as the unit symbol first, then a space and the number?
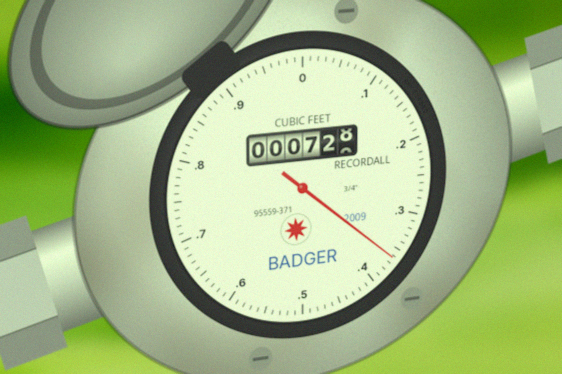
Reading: ft³ 728.36
